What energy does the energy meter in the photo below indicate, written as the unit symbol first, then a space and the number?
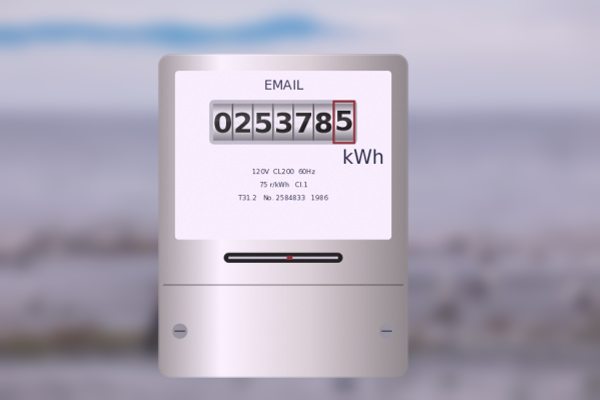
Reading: kWh 25378.5
